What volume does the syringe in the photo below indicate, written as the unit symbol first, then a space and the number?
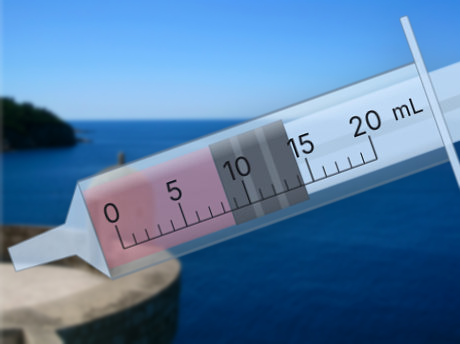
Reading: mL 8.5
